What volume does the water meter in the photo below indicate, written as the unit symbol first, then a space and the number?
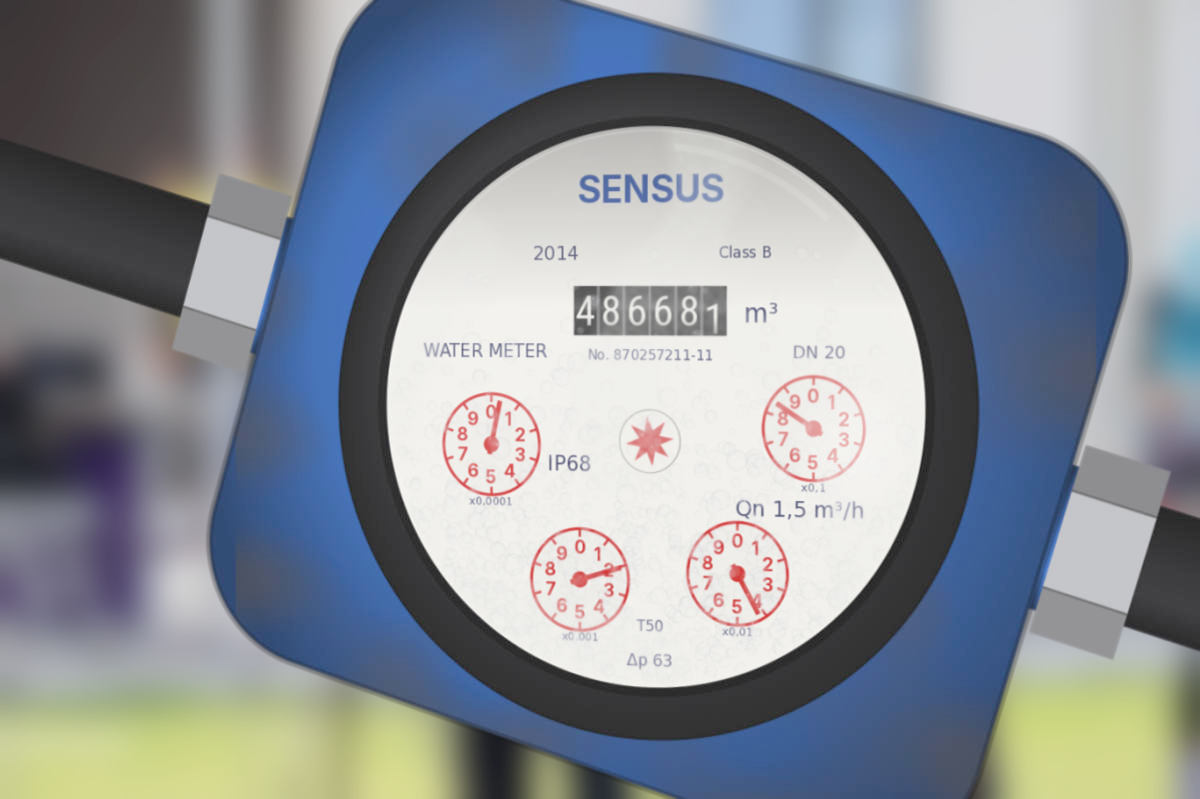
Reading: m³ 486680.8420
